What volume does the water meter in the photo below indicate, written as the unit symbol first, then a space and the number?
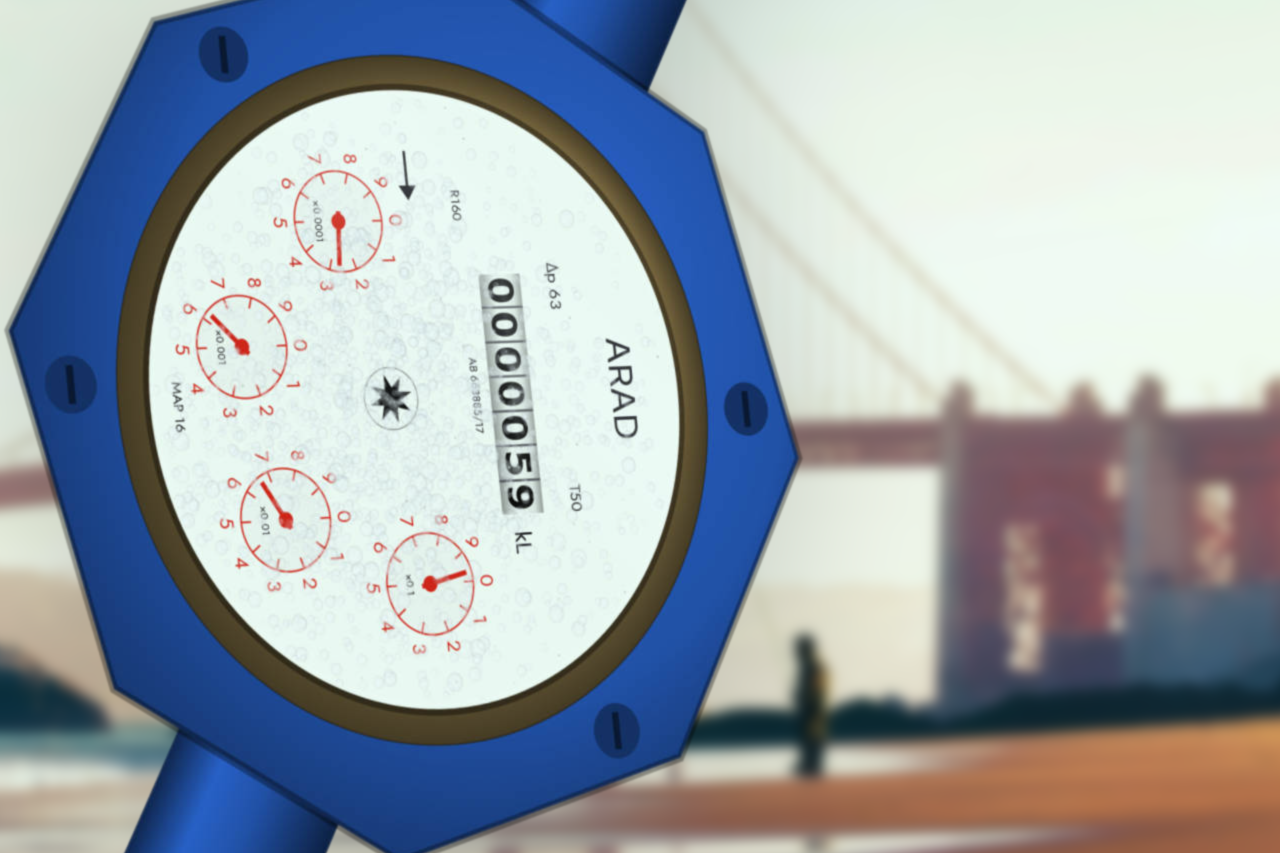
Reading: kL 58.9662
